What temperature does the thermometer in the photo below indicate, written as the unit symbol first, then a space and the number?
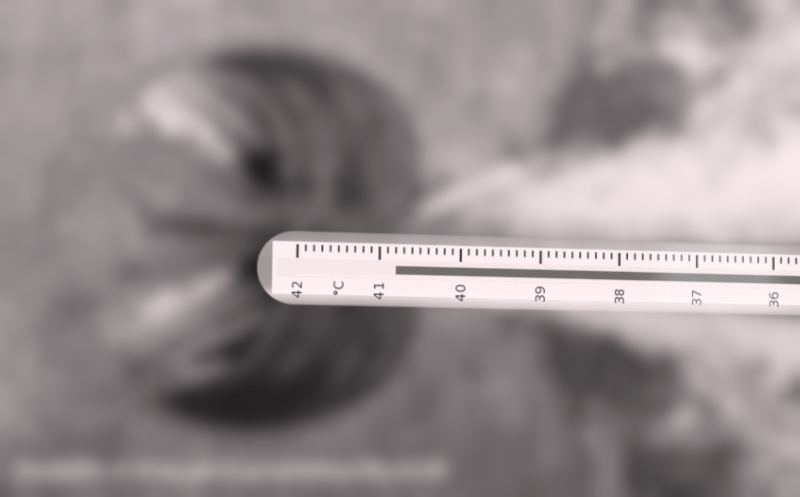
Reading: °C 40.8
